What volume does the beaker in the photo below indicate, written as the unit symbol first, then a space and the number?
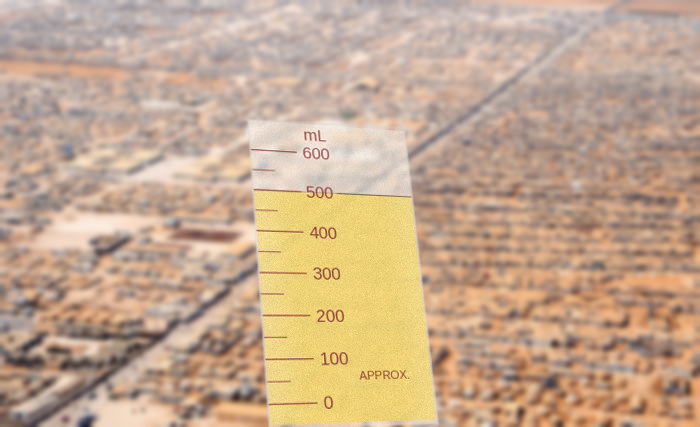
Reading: mL 500
